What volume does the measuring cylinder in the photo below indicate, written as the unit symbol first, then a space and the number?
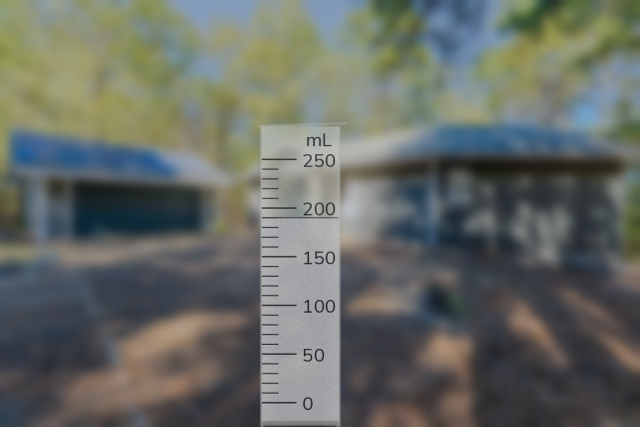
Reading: mL 190
